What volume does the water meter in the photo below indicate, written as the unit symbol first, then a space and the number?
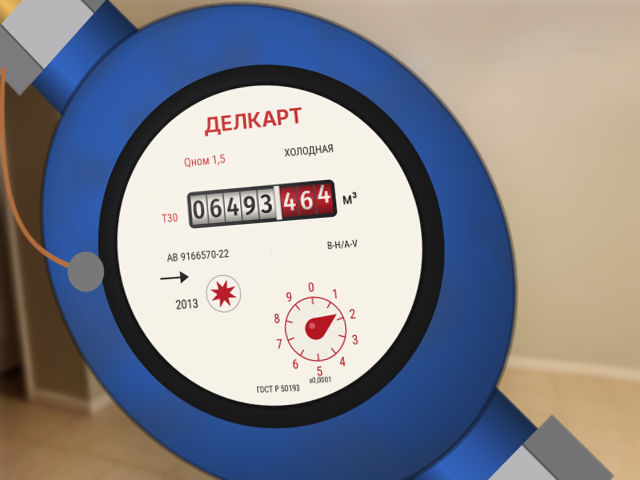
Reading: m³ 6493.4641
